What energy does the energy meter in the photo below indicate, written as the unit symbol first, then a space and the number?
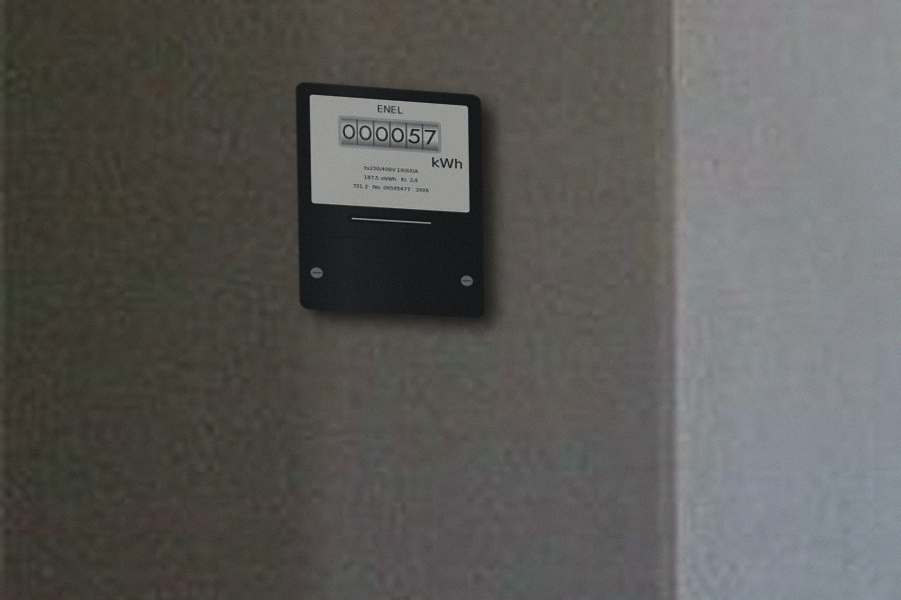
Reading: kWh 57
